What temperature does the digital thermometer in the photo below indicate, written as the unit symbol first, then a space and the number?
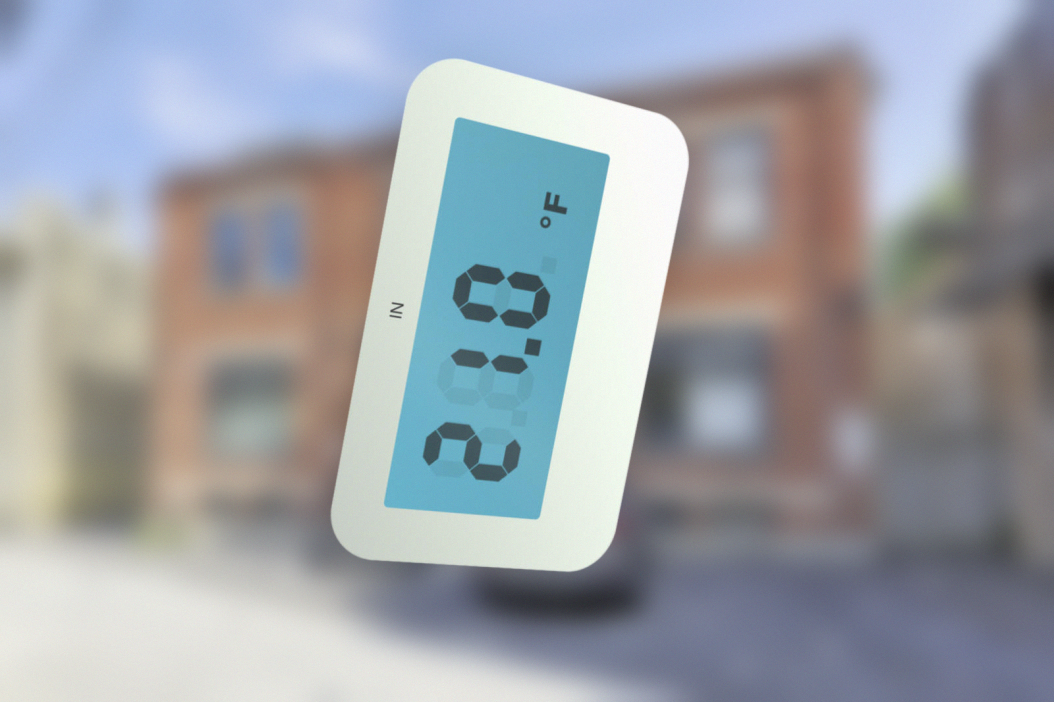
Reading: °F 21.0
